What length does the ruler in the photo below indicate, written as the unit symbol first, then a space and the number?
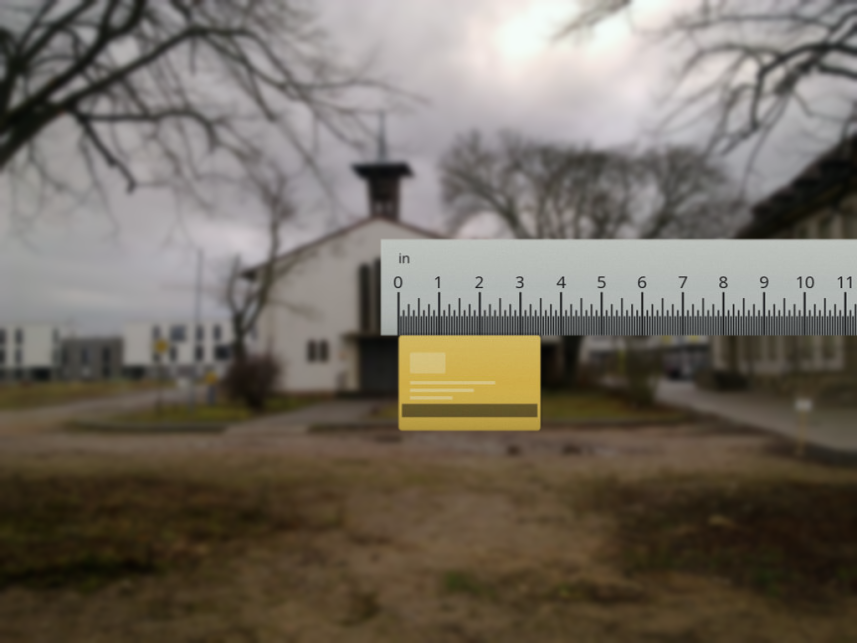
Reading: in 3.5
